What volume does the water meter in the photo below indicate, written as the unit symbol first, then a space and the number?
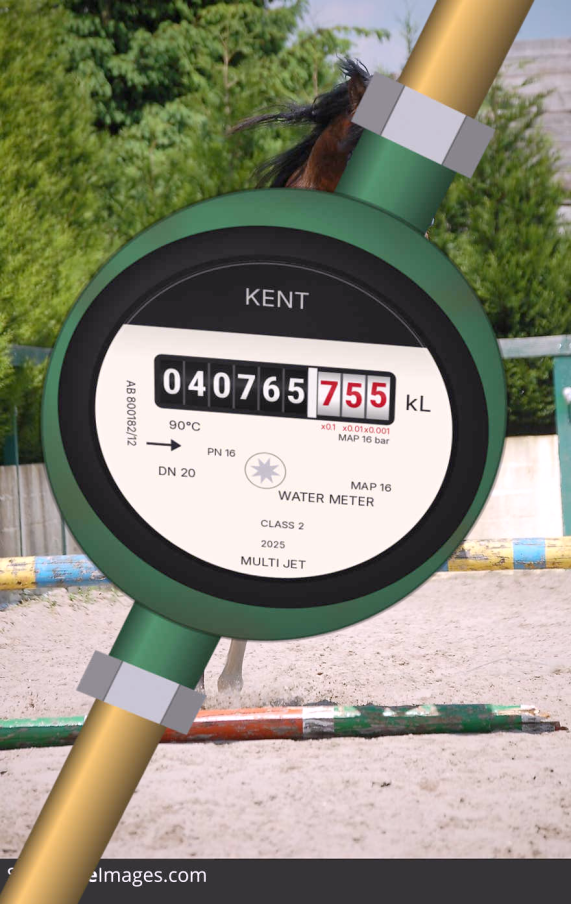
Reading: kL 40765.755
